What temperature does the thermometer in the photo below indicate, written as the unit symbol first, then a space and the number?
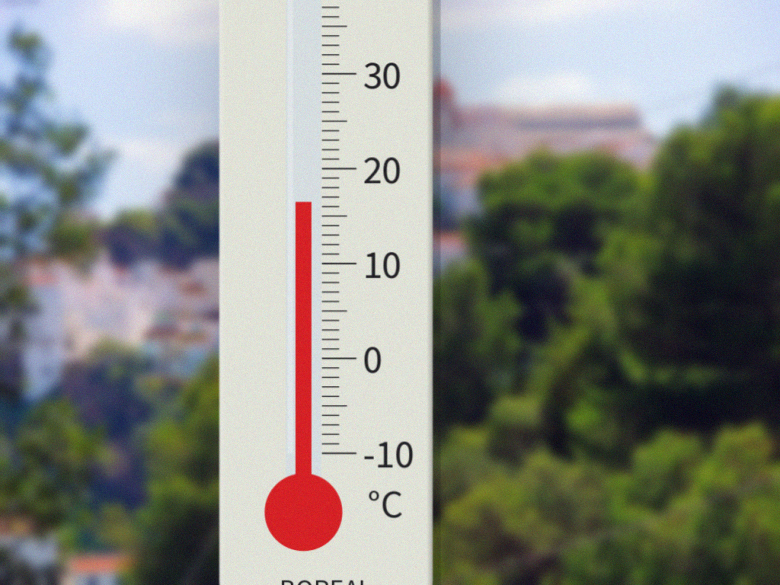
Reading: °C 16.5
